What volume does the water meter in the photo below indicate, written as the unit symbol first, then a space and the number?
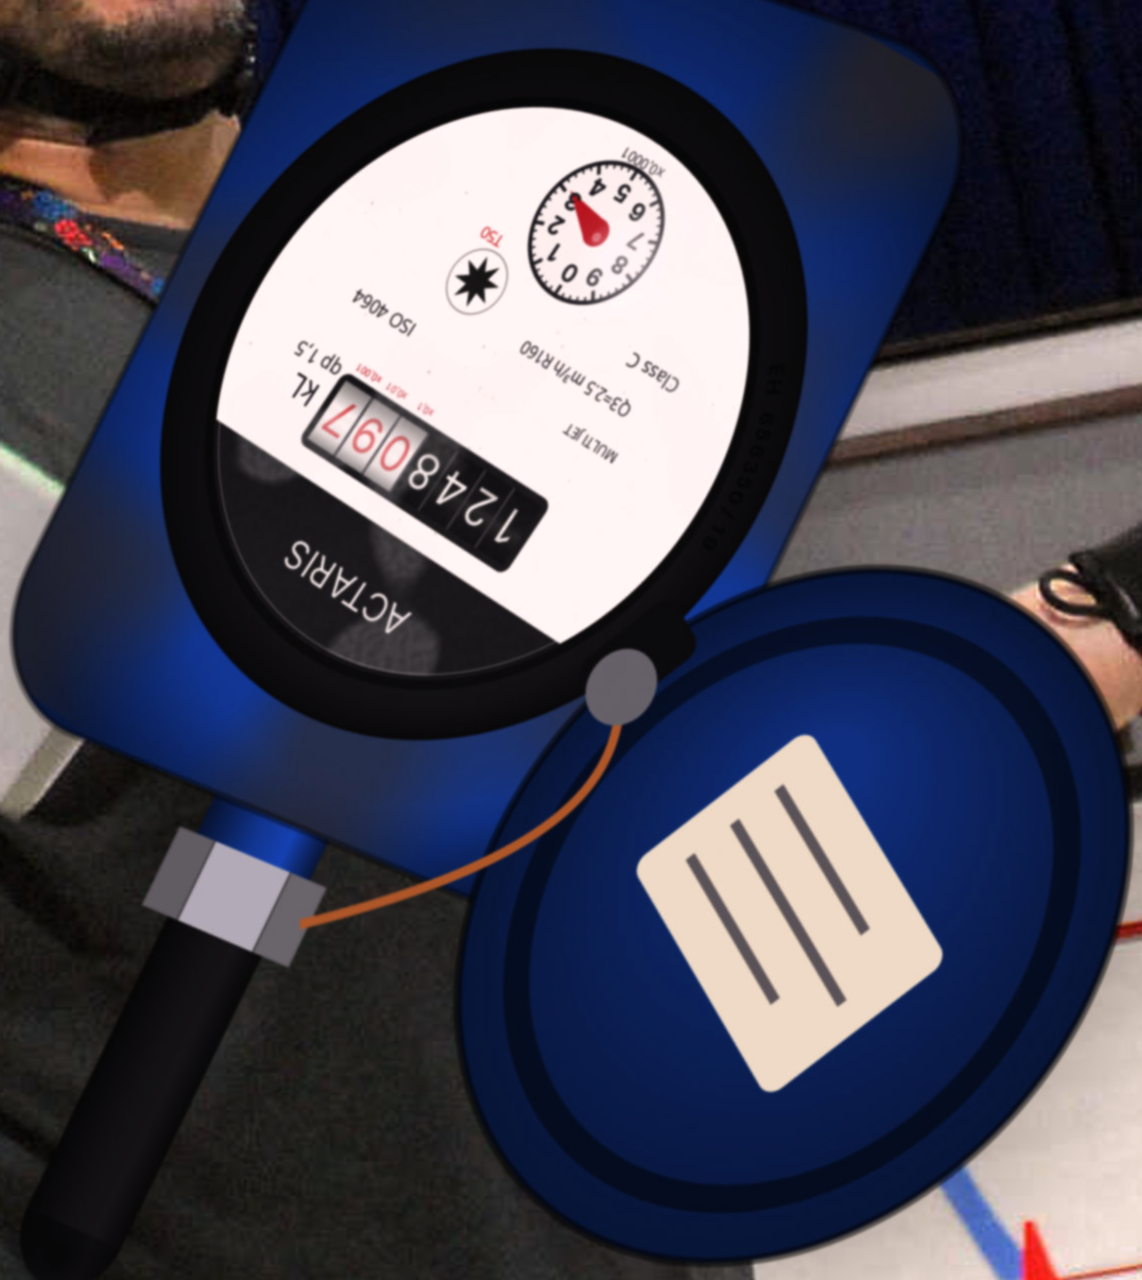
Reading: kL 1248.0973
